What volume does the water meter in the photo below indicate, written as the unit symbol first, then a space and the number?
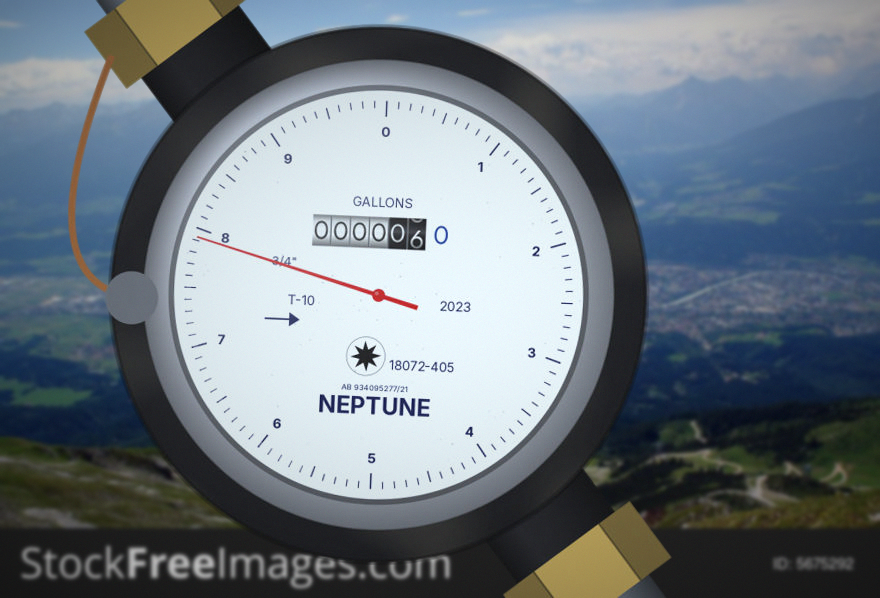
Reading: gal 57.9
